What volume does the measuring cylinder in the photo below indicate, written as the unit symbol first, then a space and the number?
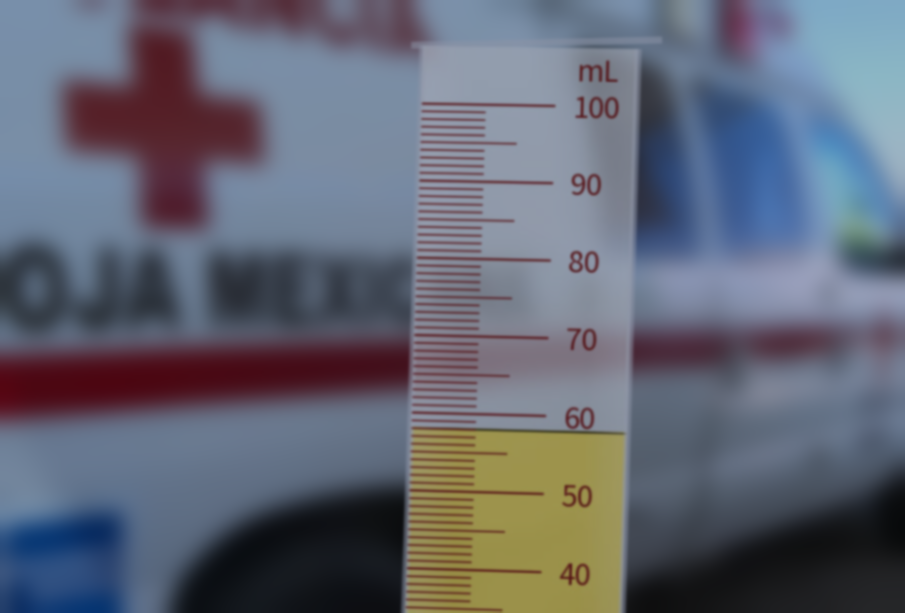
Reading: mL 58
